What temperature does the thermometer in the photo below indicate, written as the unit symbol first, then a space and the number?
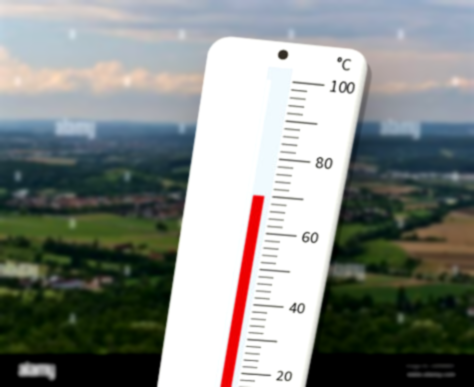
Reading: °C 70
